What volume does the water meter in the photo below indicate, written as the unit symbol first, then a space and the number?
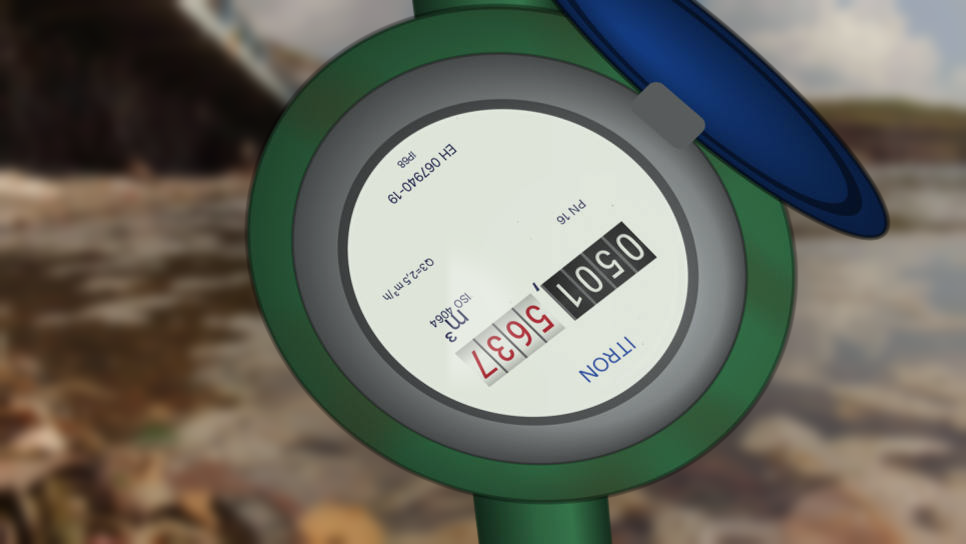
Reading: m³ 501.5637
